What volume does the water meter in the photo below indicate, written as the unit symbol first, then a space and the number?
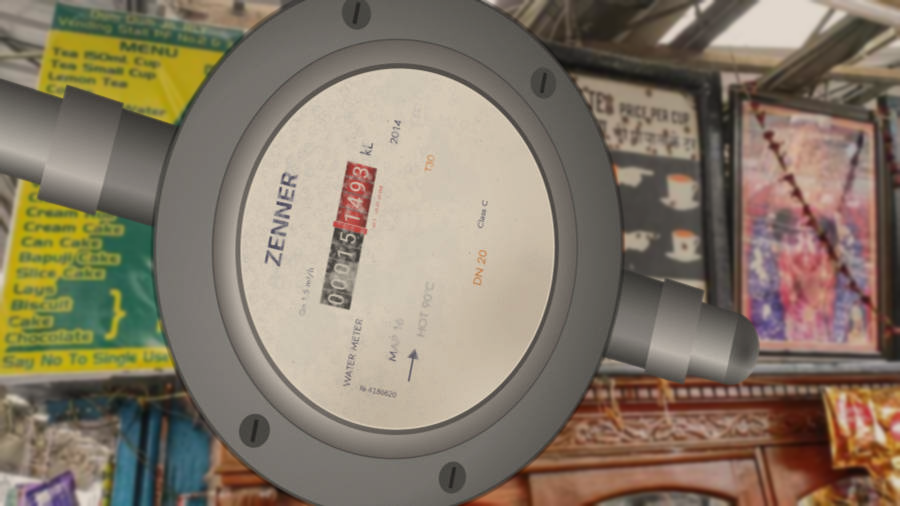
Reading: kL 15.1493
